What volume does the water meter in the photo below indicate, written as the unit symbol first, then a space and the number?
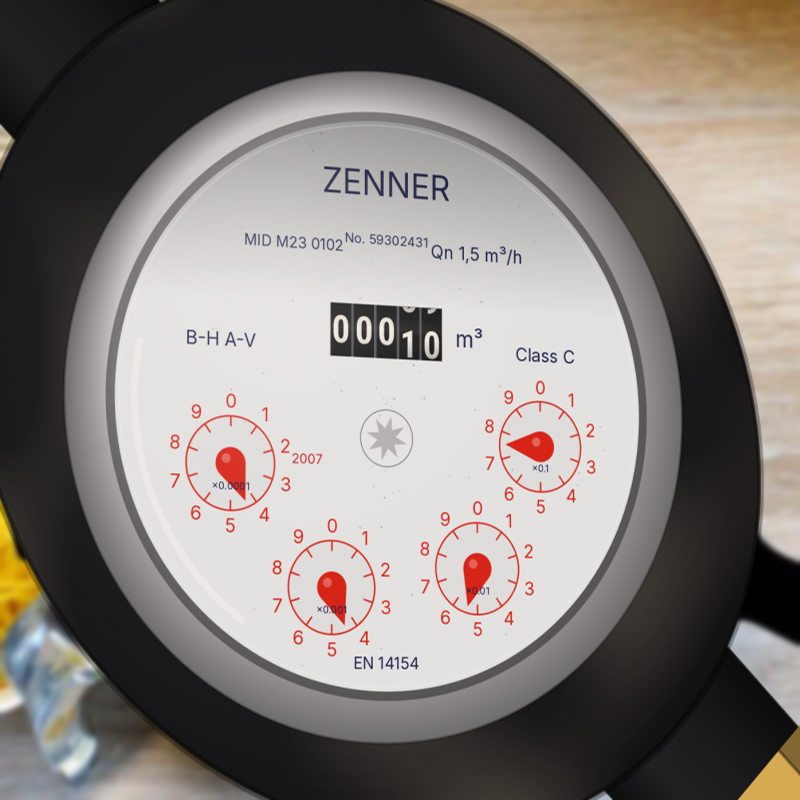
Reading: m³ 9.7544
